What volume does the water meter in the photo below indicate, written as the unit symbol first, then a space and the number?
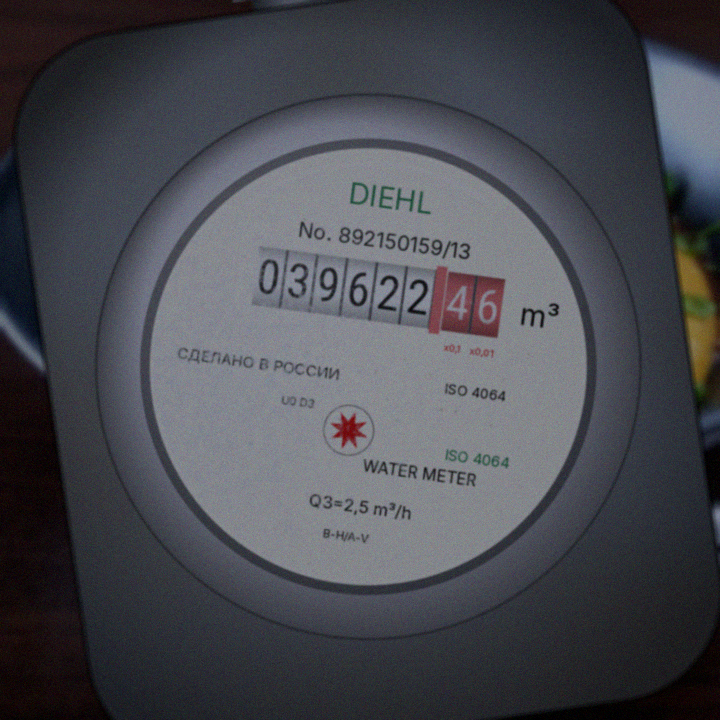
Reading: m³ 39622.46
